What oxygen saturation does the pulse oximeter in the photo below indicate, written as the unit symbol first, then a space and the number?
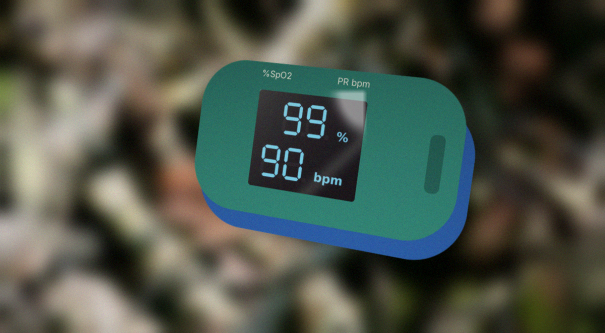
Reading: % 99
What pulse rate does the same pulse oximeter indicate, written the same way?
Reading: bpm 90
